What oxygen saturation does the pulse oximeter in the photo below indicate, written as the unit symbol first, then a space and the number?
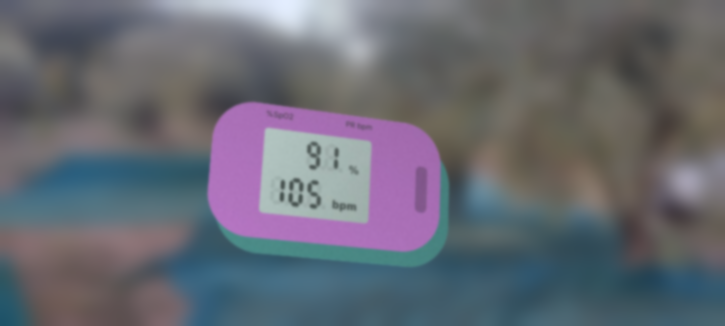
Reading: % 91
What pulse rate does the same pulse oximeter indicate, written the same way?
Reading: bpm 105
